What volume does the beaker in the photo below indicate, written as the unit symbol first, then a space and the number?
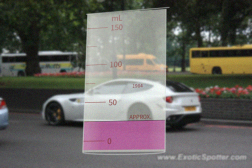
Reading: mL 25
